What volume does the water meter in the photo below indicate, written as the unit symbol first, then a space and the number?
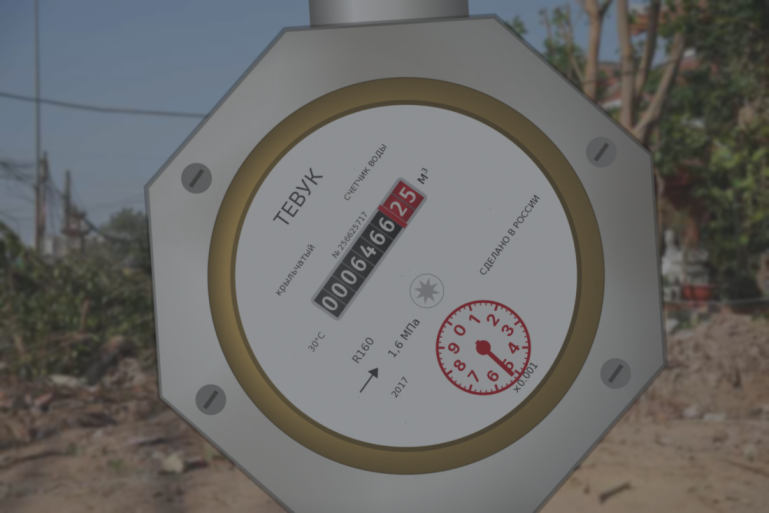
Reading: m³ 6466.255
